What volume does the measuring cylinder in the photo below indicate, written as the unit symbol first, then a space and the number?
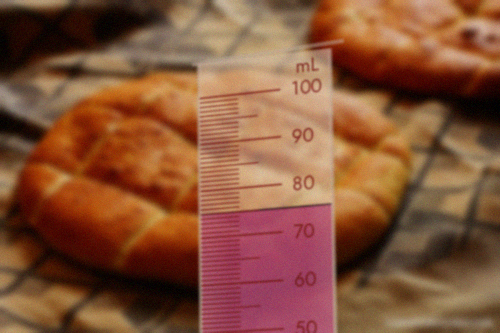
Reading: mL 75
